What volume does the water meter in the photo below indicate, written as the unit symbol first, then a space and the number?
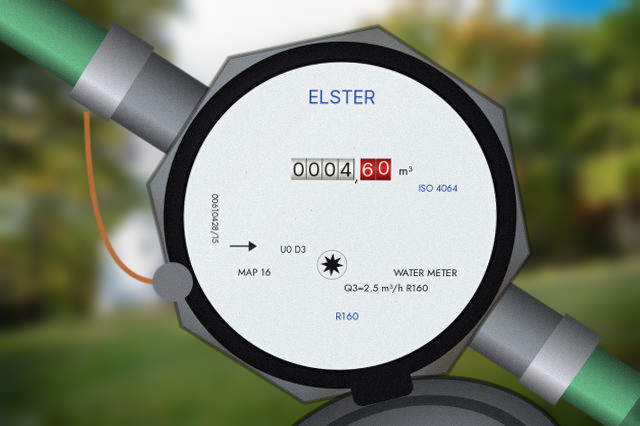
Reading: m³ 4.60
